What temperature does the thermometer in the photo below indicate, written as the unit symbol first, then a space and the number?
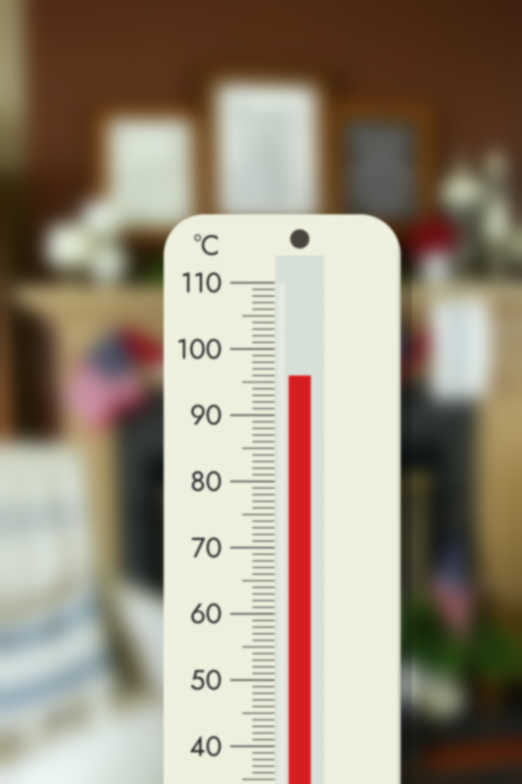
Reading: °C 96
